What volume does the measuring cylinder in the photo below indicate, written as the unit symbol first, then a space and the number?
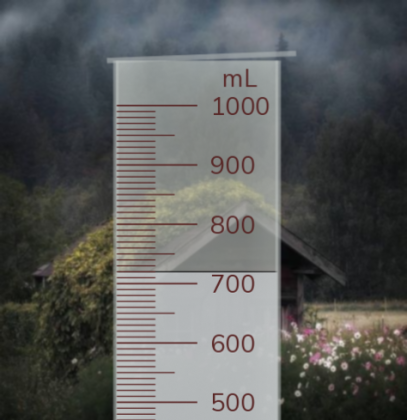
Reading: mL 720
